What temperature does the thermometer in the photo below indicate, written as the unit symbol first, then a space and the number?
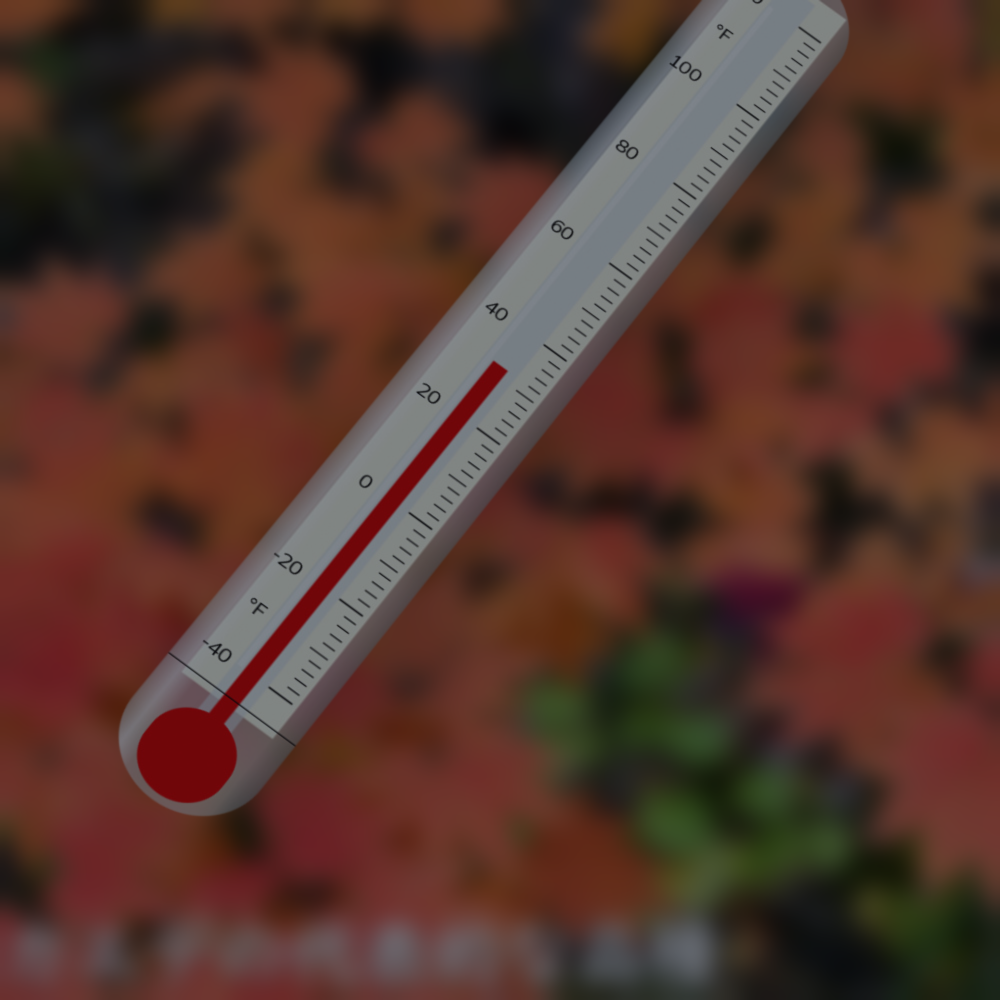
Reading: °F 32
